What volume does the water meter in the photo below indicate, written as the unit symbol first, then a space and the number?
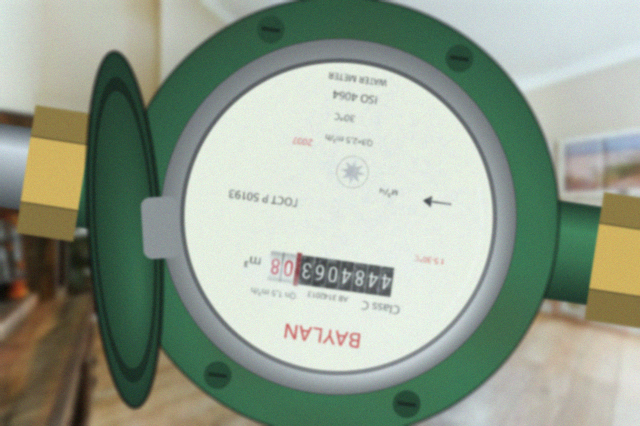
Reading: m³ 4484063.08
